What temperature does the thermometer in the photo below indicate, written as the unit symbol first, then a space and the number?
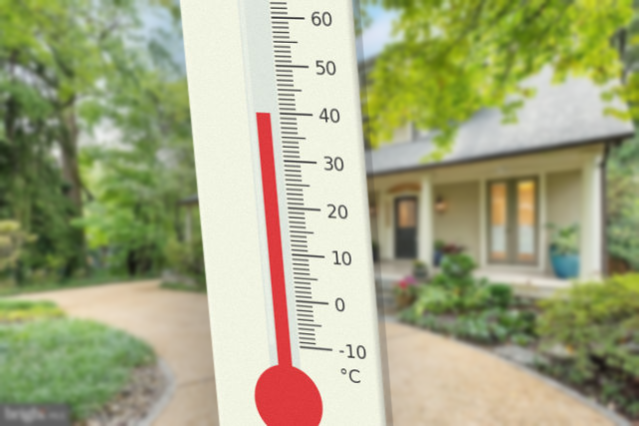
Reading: °C 40
